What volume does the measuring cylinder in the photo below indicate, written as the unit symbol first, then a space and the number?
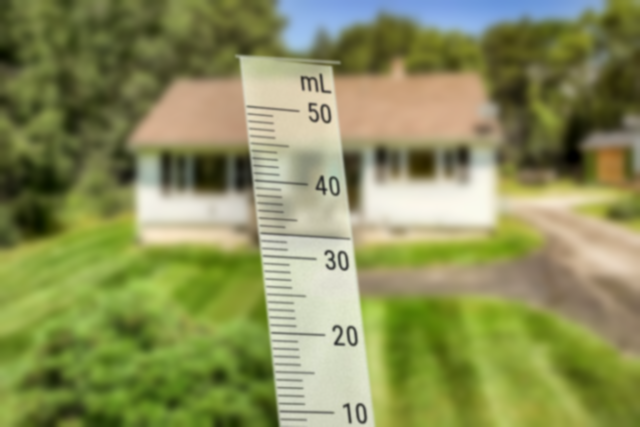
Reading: mL 33
